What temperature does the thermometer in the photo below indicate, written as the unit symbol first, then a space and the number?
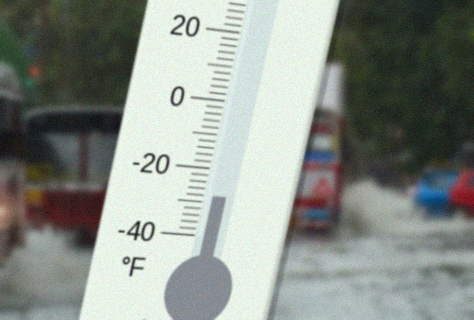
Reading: °F -28
